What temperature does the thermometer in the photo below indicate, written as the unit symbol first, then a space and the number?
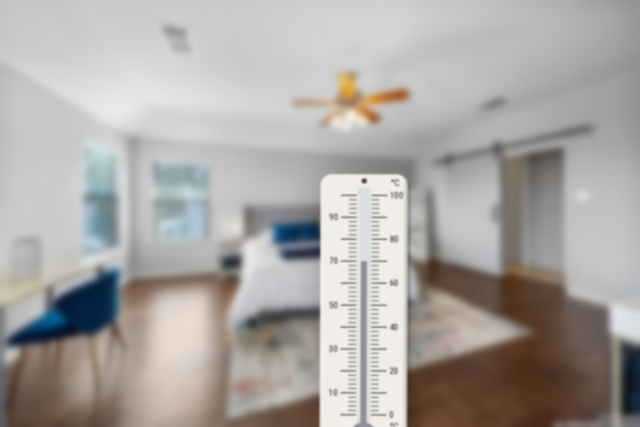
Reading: °C 70
